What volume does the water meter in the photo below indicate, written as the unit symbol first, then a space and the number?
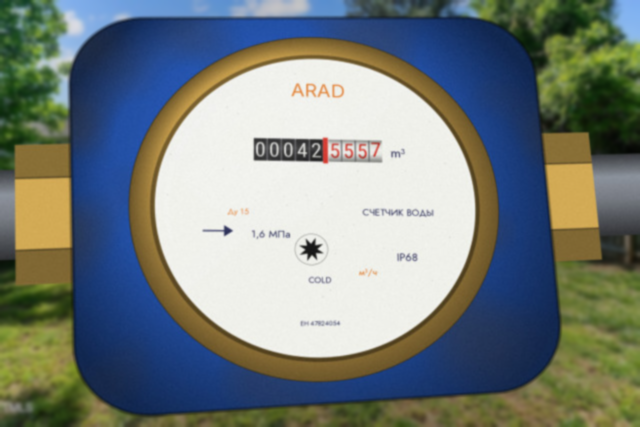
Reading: m³ 42.5557
